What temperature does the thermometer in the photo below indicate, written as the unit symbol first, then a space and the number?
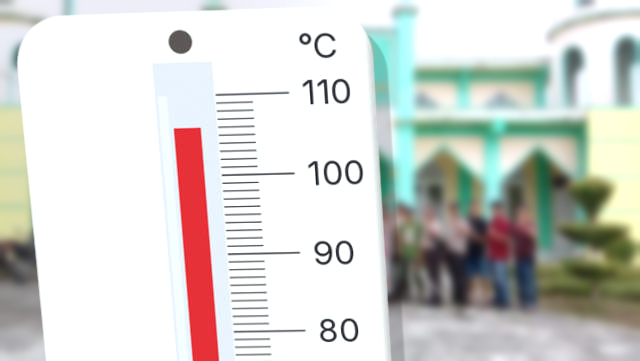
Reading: °C 106
